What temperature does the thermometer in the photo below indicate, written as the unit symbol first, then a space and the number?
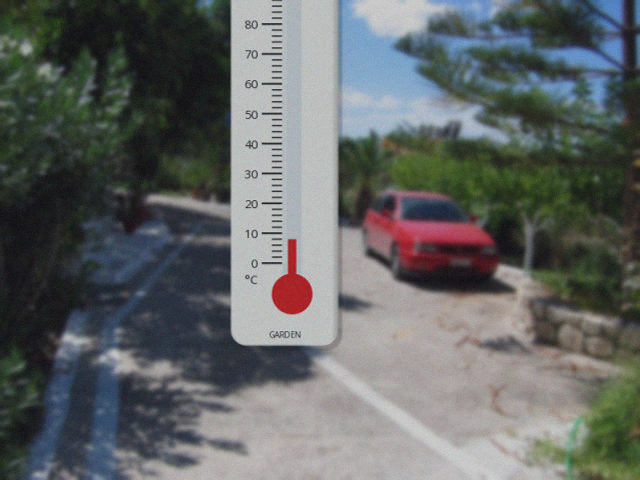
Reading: °C 8
